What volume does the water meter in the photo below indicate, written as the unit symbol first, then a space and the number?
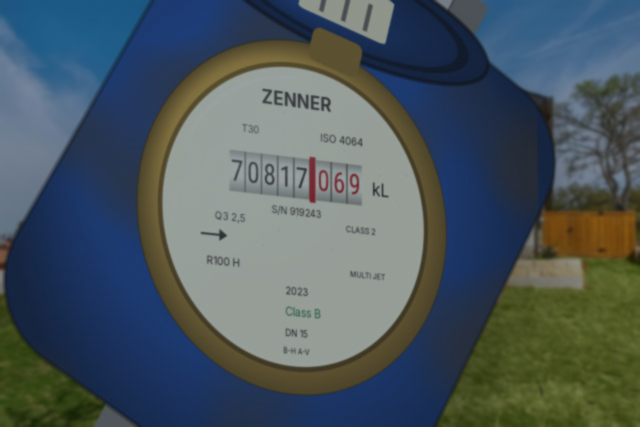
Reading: kL 70817.069
